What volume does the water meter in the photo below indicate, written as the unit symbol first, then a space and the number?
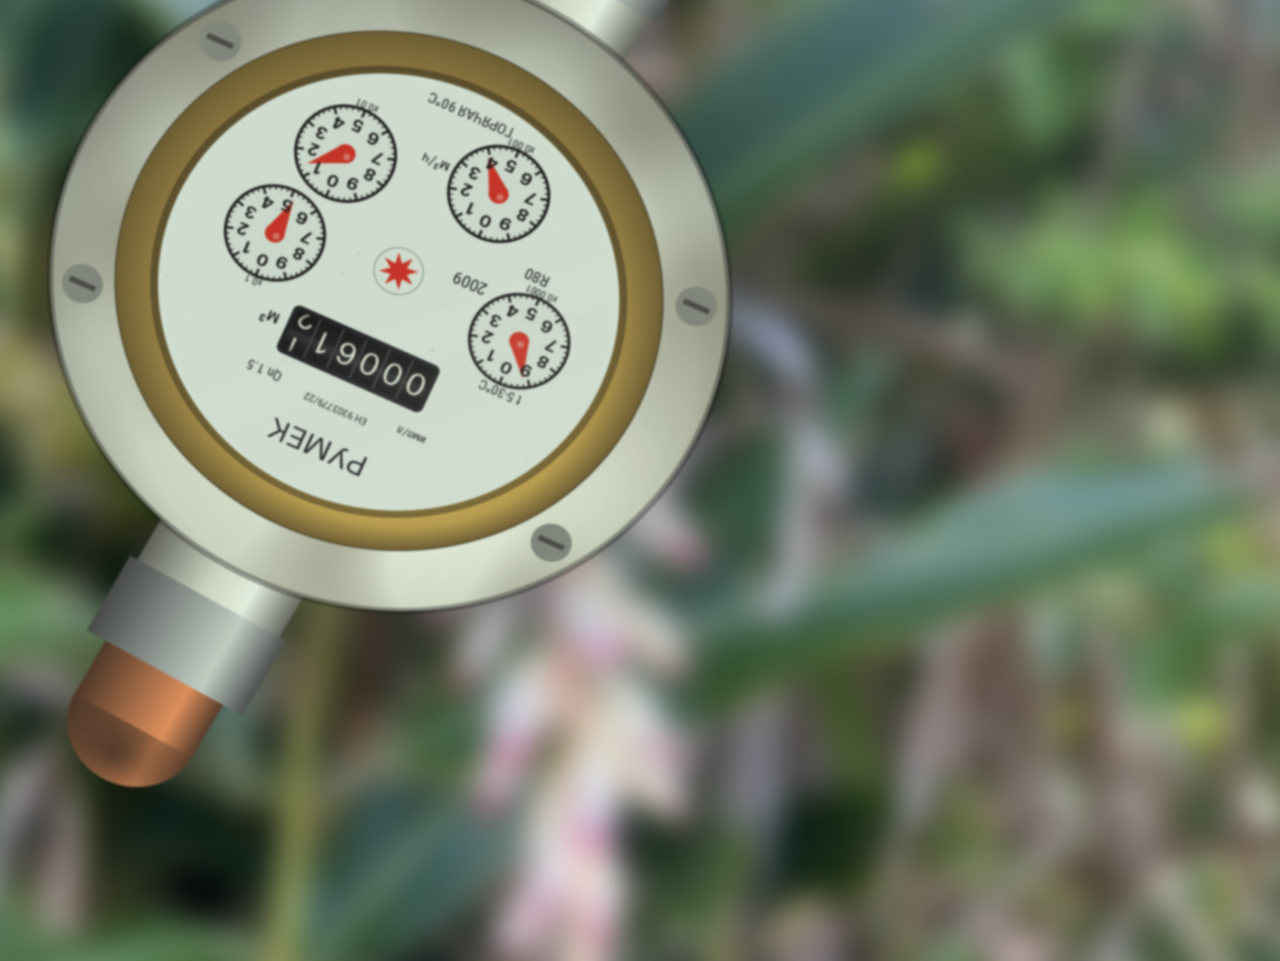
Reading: m³ 611.5139
